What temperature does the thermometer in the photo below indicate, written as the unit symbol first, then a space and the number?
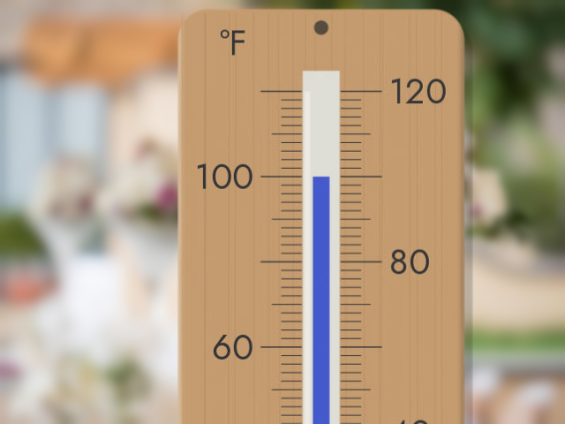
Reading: °F 100
